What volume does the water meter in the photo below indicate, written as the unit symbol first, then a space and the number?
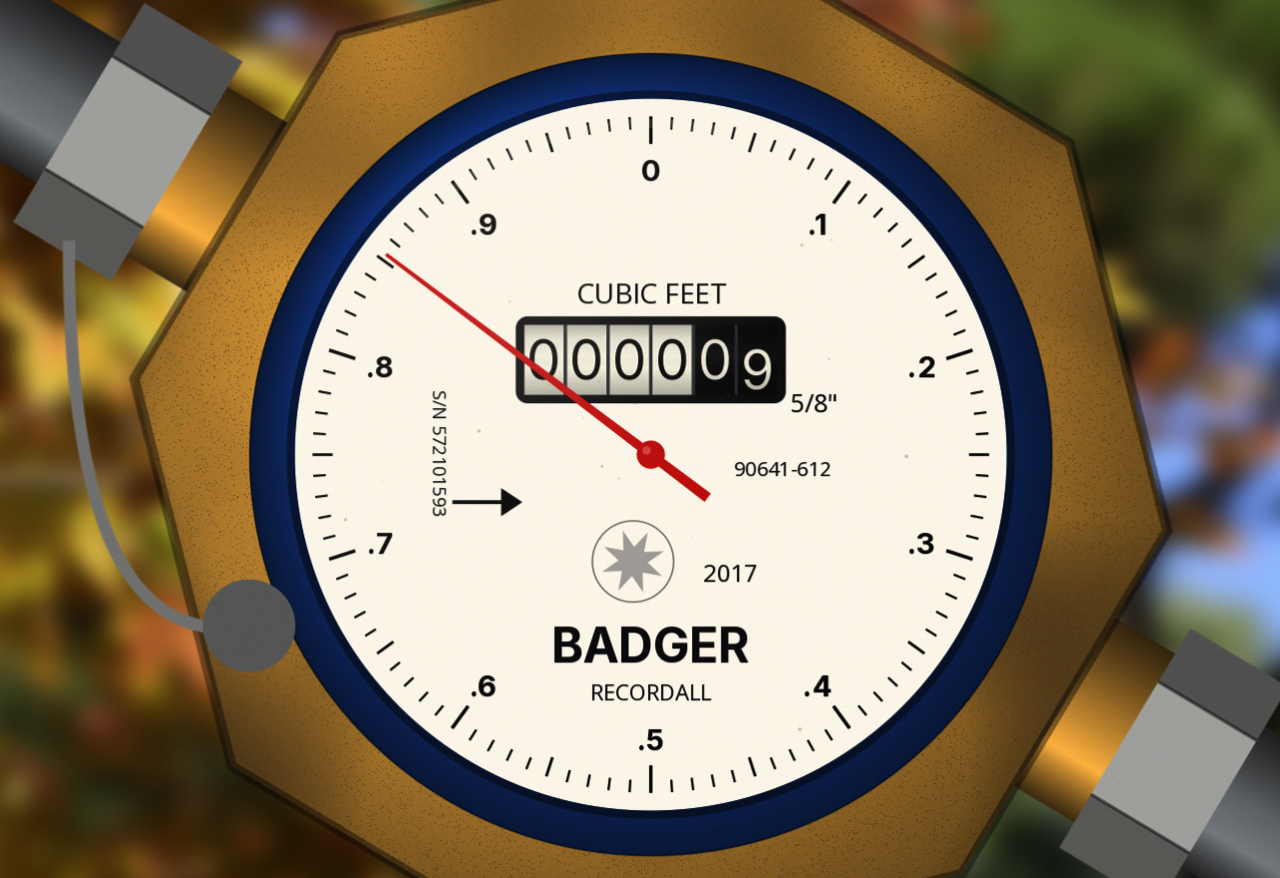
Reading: ft³ 8.85
